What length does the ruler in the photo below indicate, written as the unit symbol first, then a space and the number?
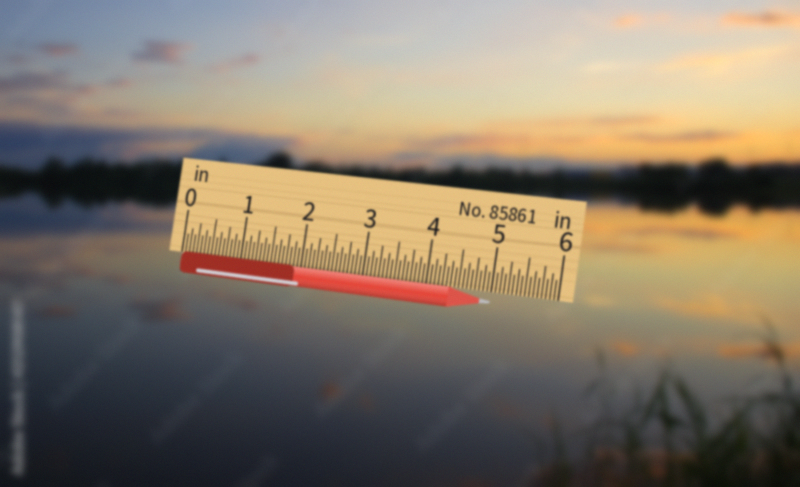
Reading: in 5
